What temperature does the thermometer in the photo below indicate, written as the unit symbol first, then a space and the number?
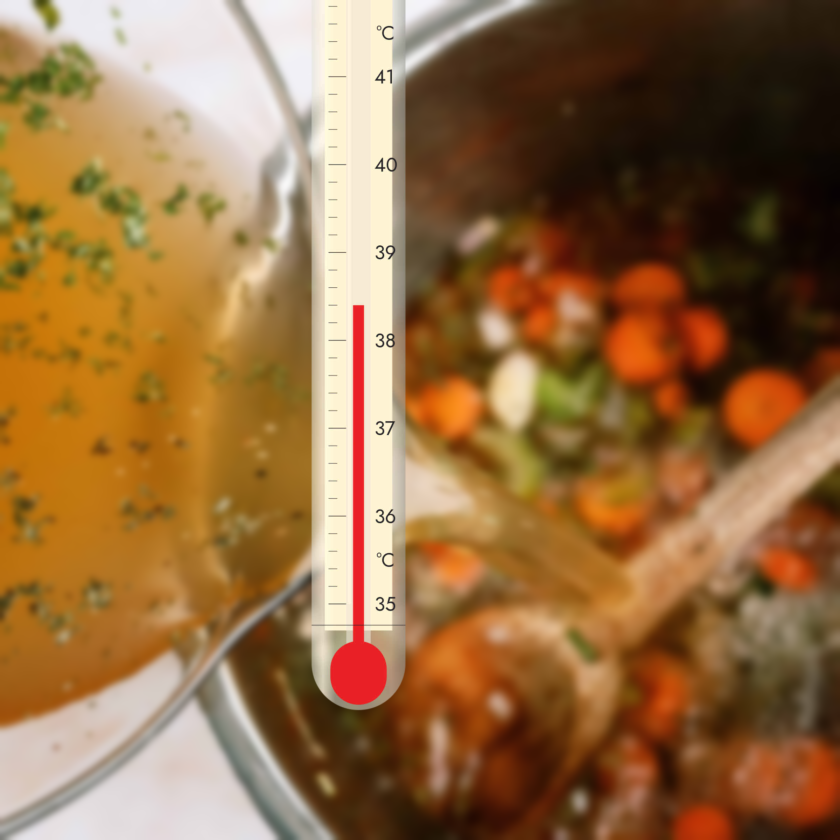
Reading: °C 38.4
